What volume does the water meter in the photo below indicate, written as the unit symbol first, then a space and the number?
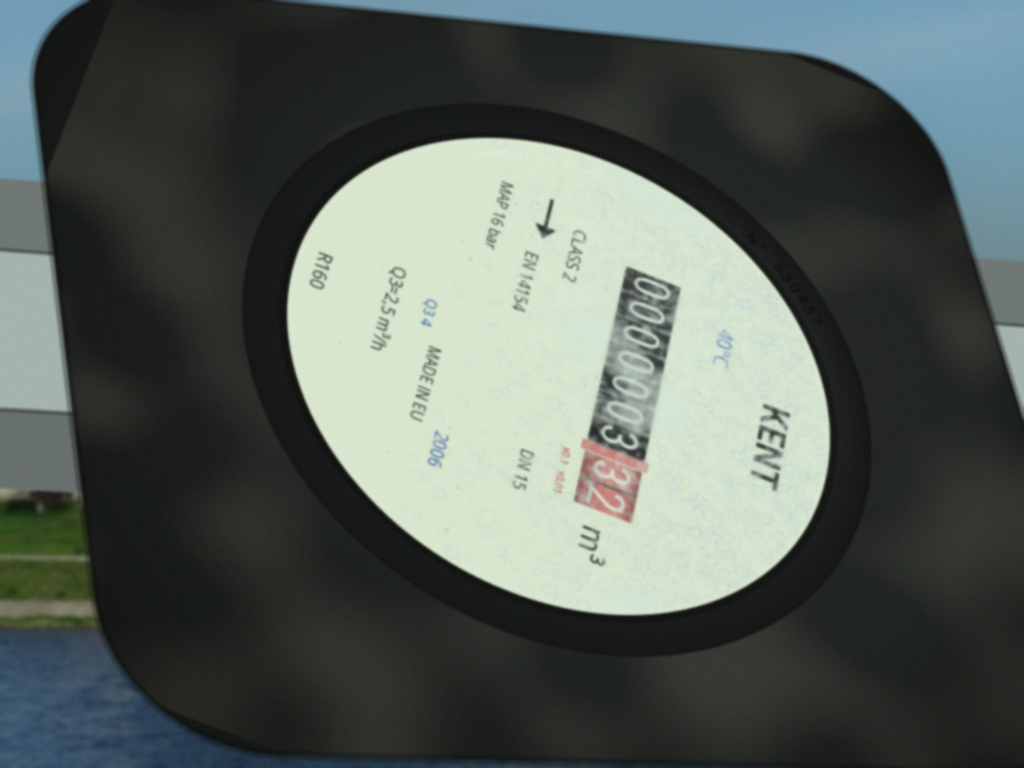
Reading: m³ 3.32
